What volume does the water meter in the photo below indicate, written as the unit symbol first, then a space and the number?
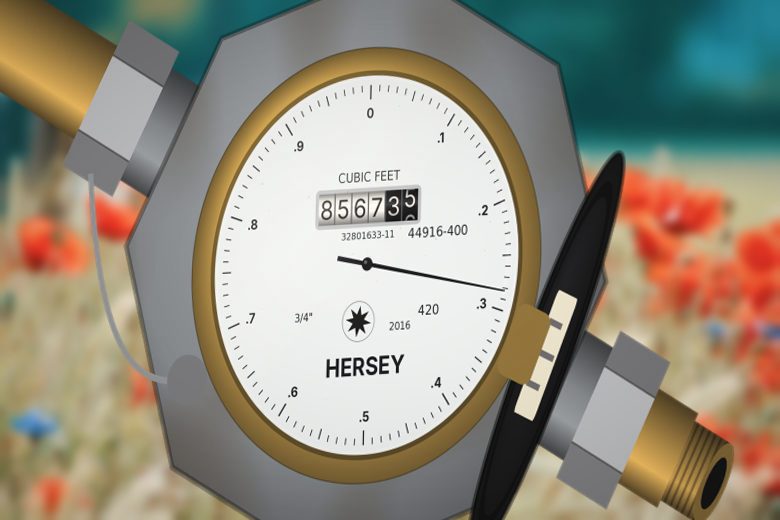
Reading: ft³ 856735.28
